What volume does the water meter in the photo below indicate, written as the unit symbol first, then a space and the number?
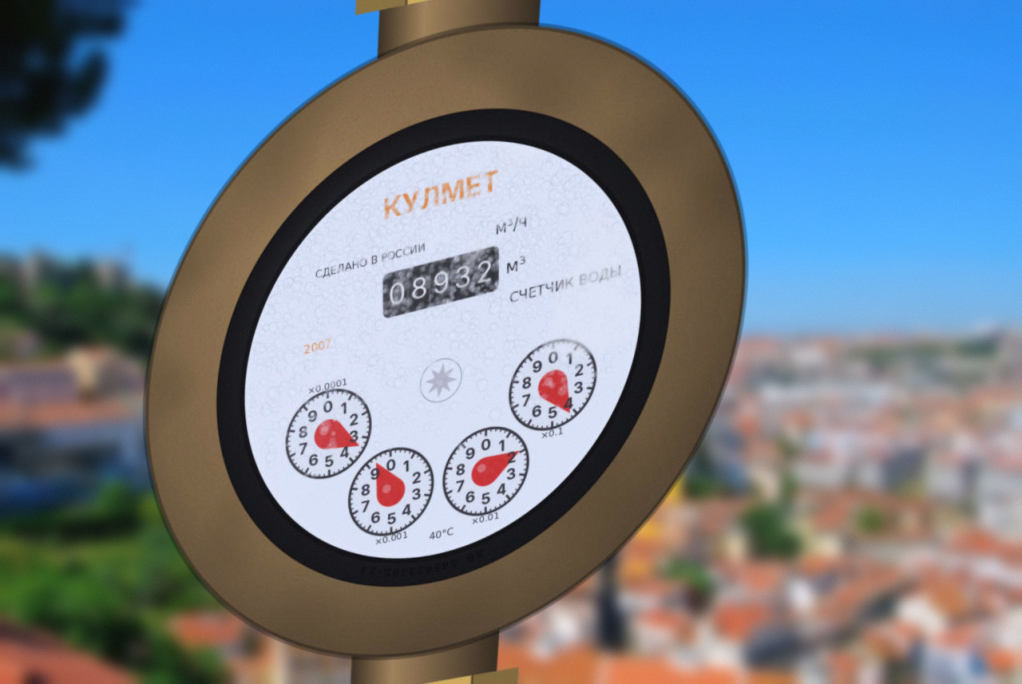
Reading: m³ 8932.4193
